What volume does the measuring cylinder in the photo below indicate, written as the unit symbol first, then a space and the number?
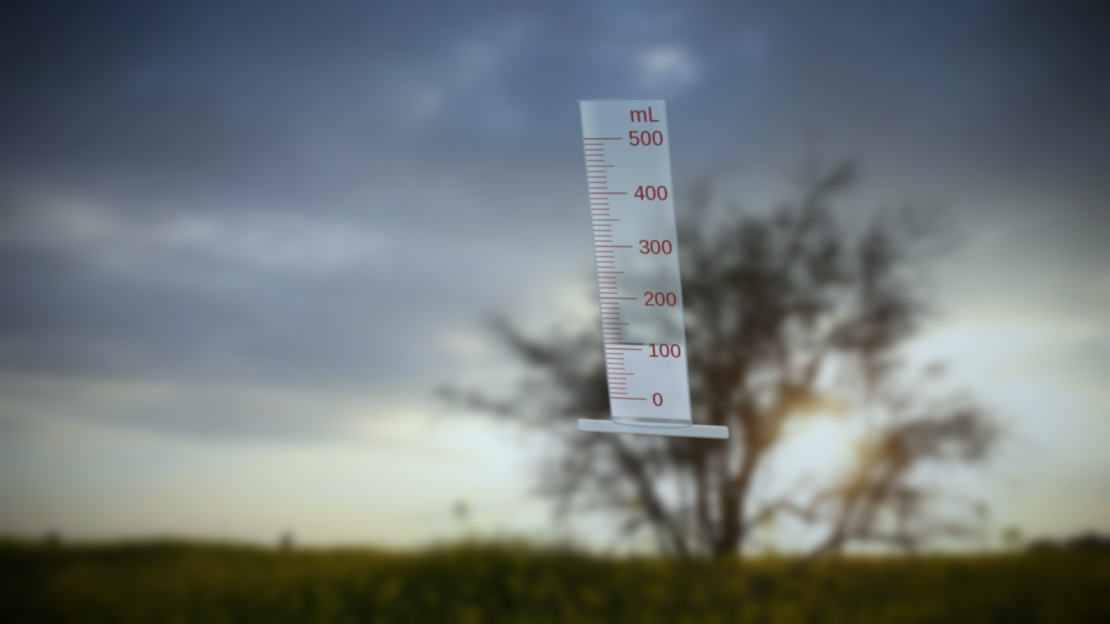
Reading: mL 110
